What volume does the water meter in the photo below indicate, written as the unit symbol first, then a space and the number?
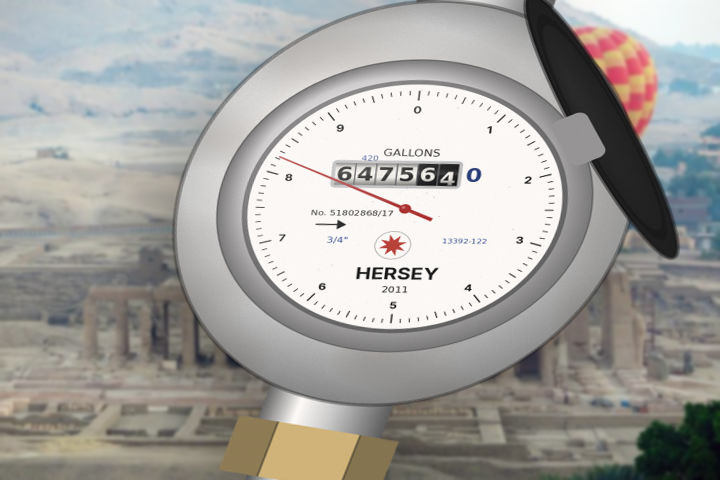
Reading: gal 6475638.2
